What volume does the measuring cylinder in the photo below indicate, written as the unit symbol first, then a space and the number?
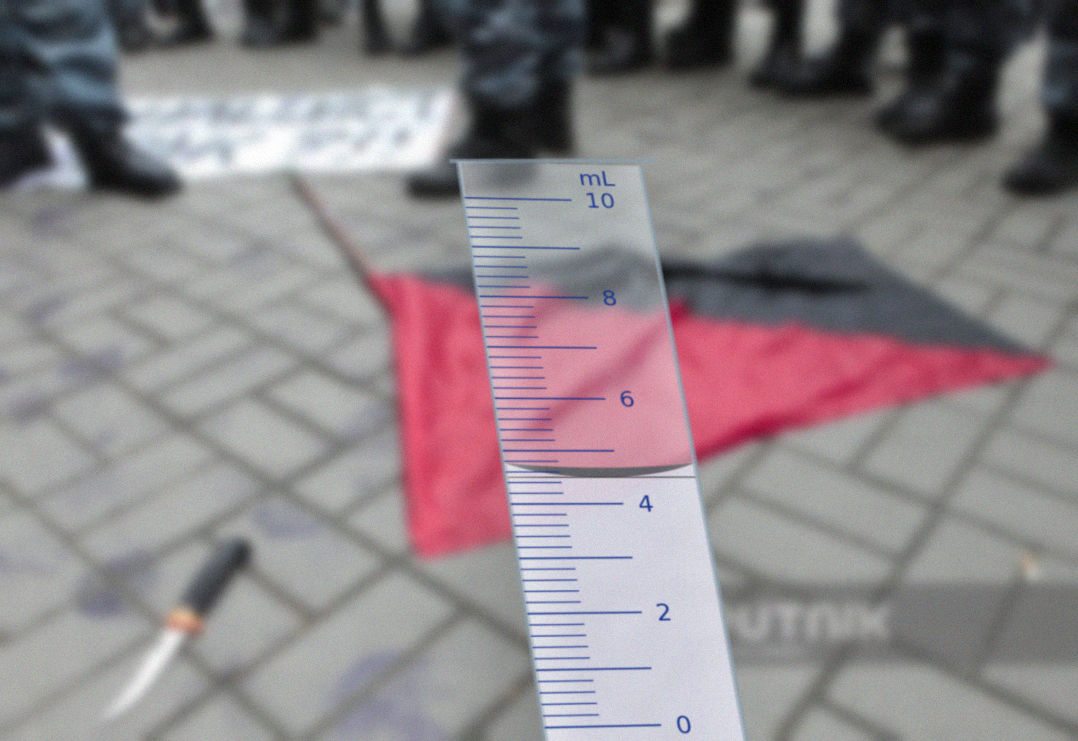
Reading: mL 4.5
